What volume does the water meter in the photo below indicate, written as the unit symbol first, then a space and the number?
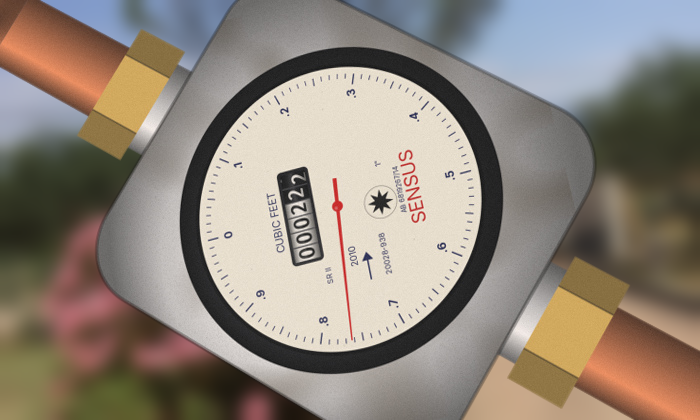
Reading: ft³ 221.76
